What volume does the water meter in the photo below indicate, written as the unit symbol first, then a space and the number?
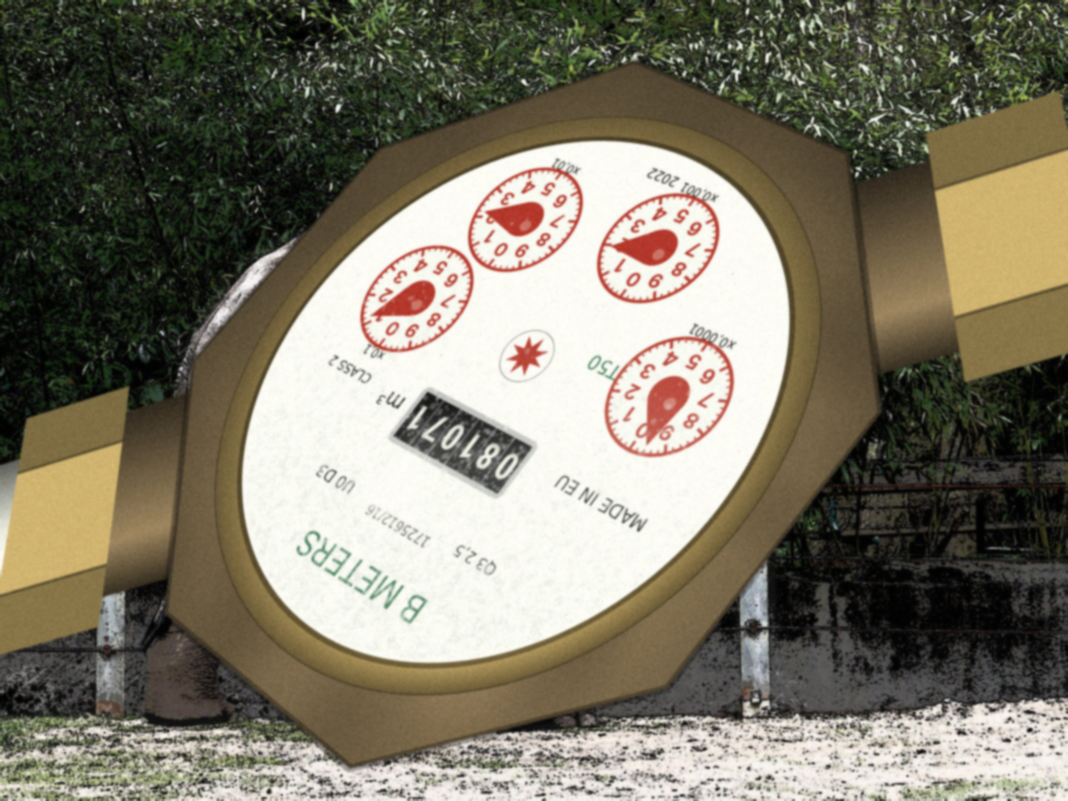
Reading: m³ 81071.1219
